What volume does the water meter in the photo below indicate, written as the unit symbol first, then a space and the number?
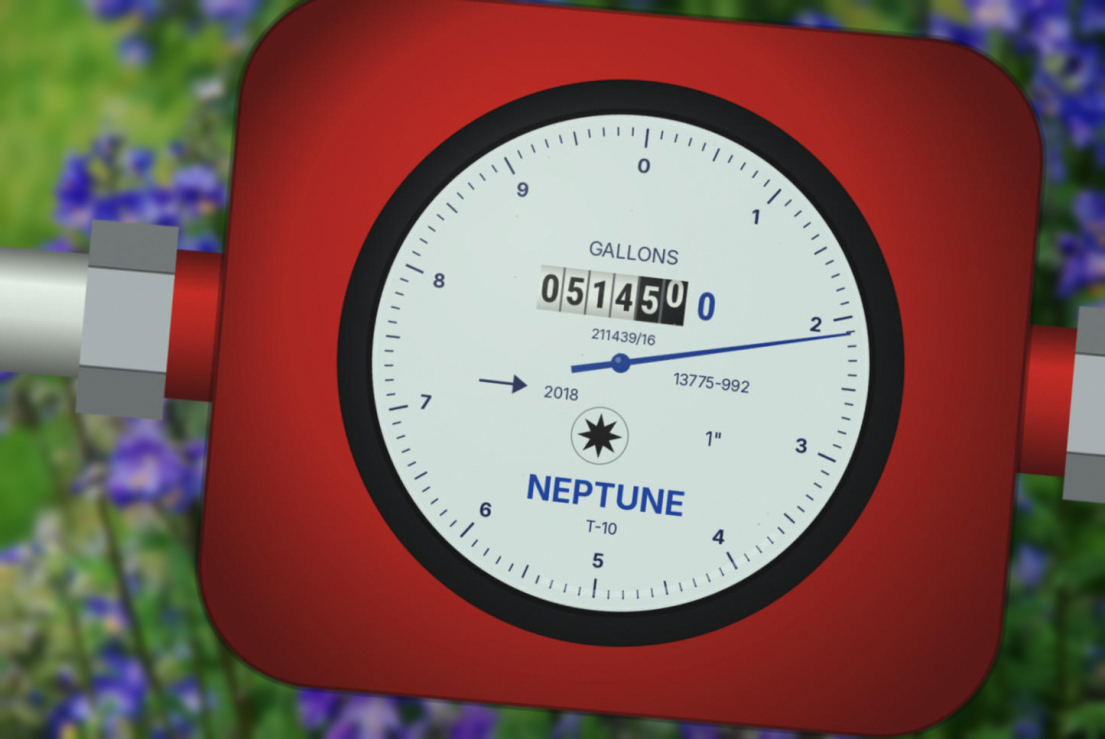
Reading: gal 514502.1
